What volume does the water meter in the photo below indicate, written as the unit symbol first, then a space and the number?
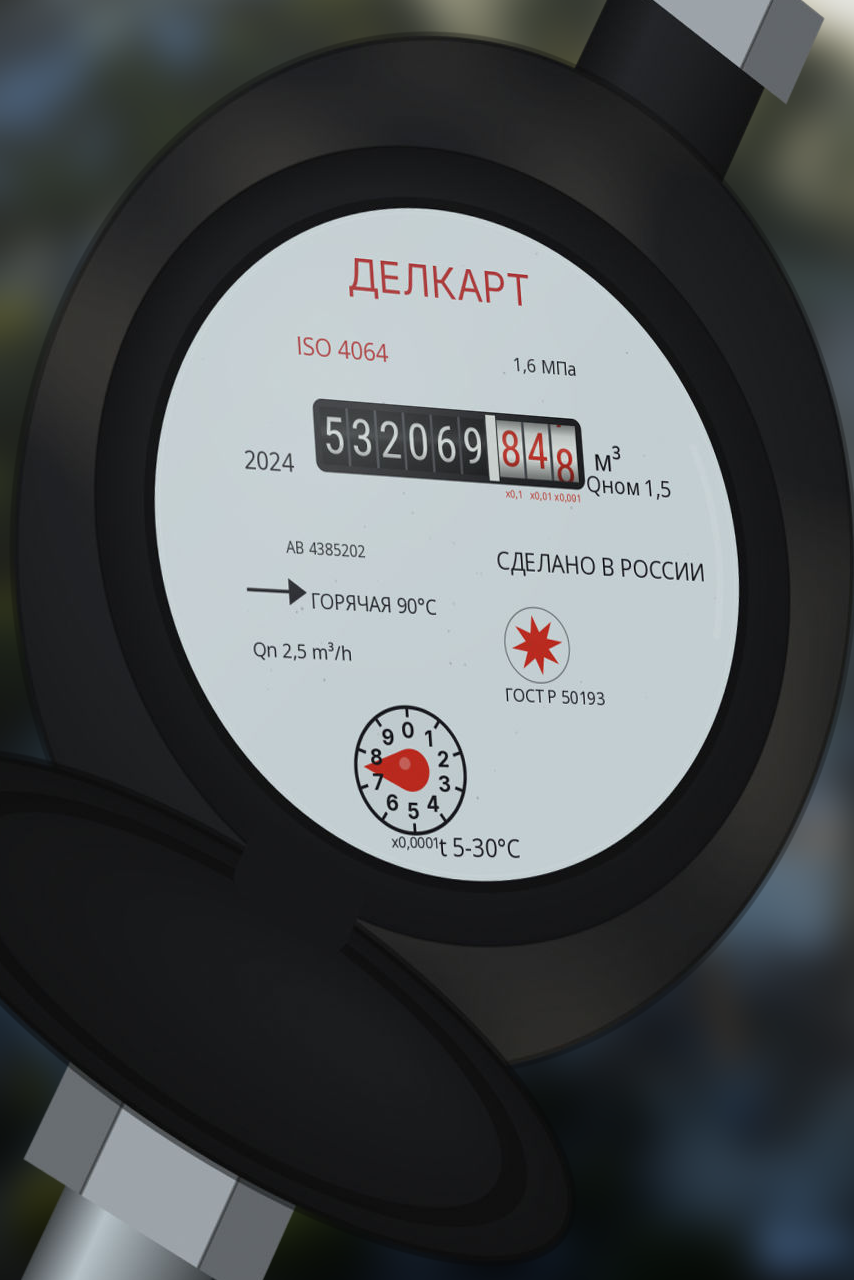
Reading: m³ 532069.8477
